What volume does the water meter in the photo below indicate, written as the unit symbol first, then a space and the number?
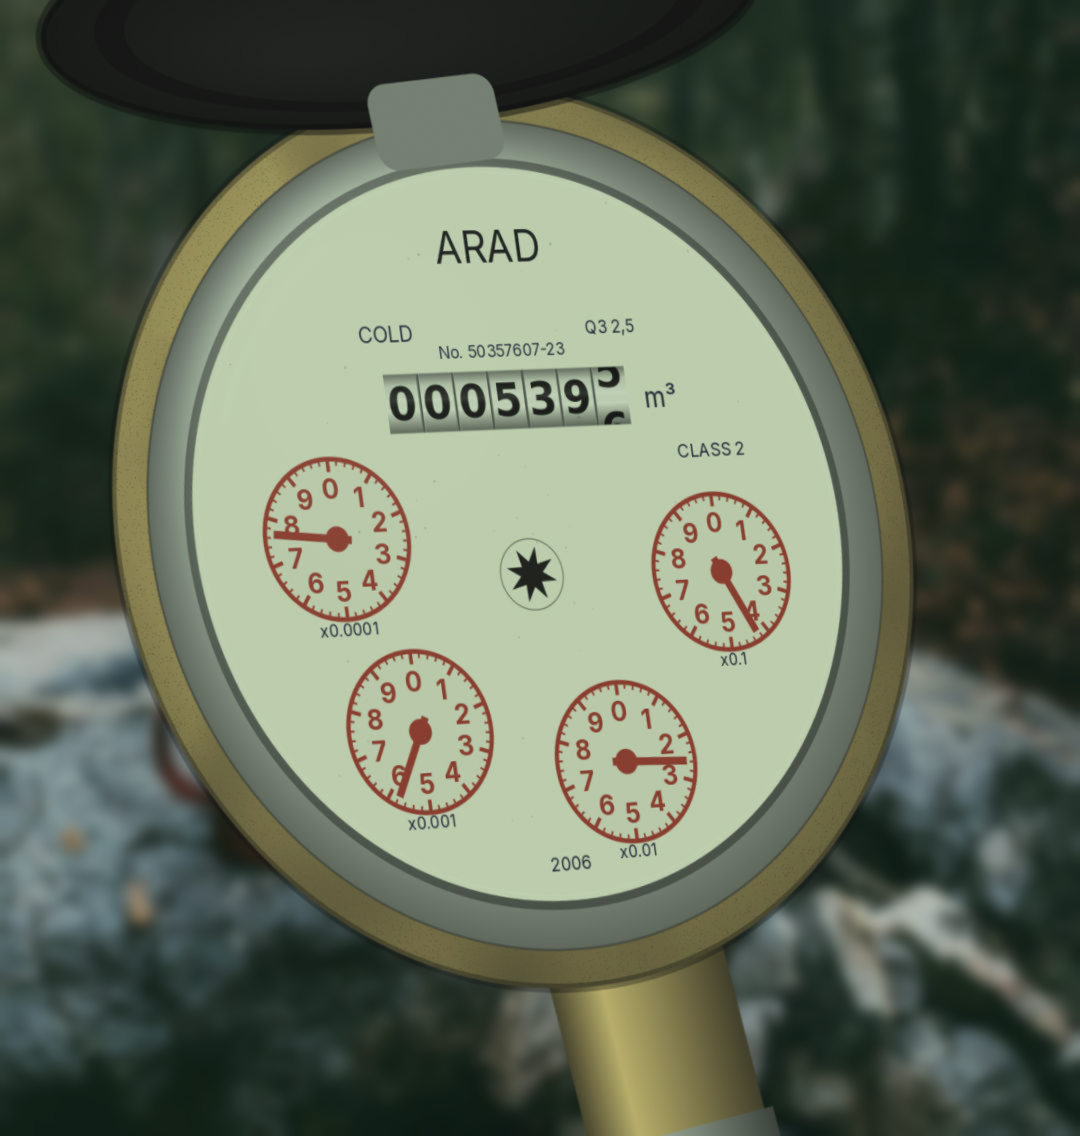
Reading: m³ 5395.4257
